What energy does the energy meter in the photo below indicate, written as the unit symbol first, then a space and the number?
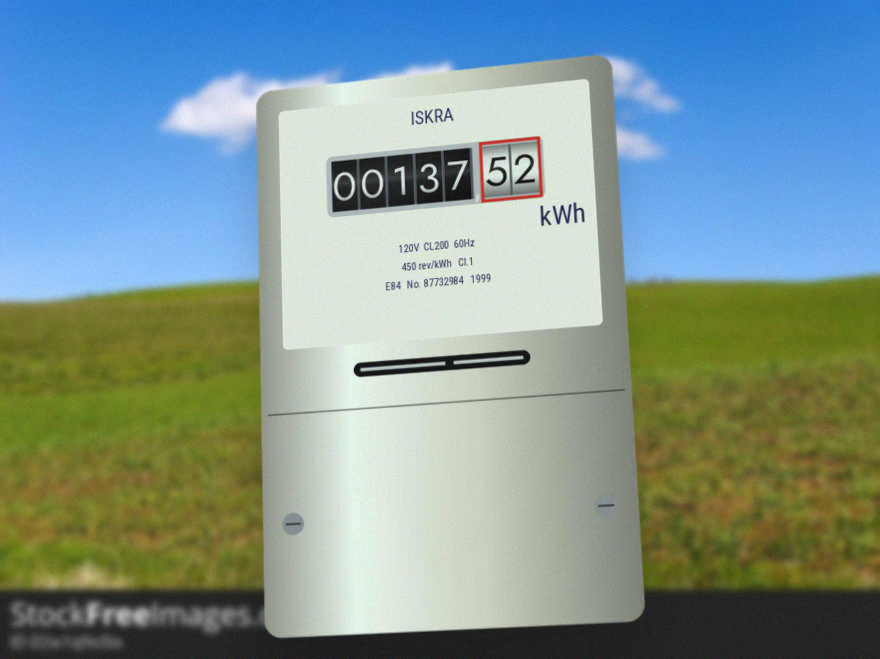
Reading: kWh 137.52
